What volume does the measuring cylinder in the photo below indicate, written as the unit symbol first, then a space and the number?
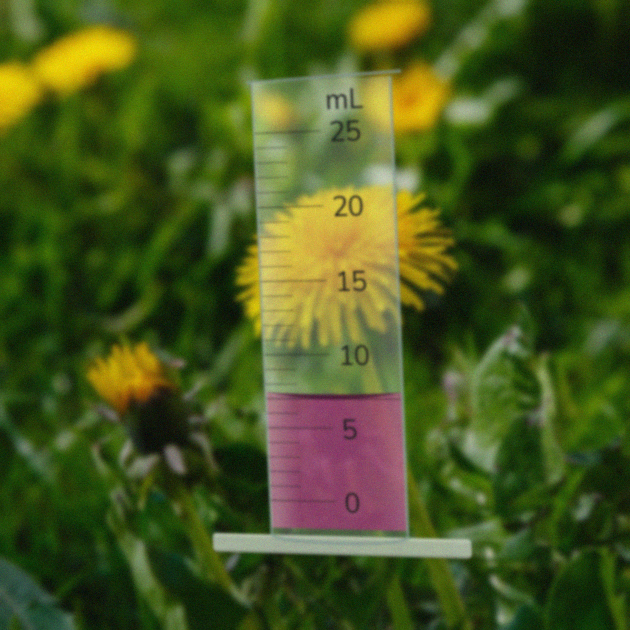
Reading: mL 7
